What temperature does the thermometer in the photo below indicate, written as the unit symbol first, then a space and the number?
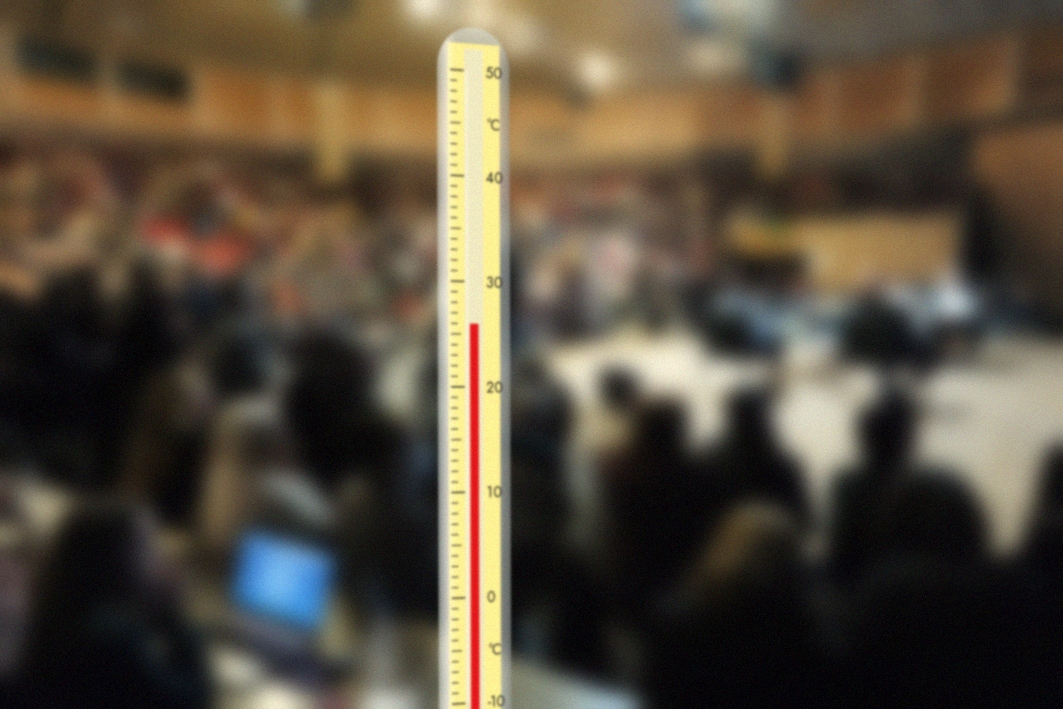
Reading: °C 26
